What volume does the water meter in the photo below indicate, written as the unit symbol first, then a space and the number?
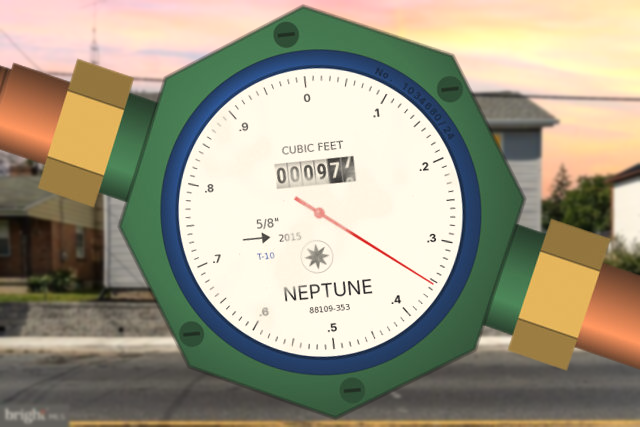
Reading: ft³ 977.35
